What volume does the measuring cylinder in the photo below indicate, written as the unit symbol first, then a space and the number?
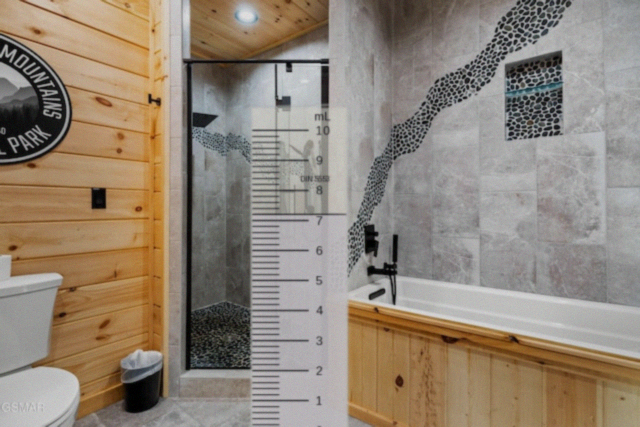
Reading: mL 7.2
